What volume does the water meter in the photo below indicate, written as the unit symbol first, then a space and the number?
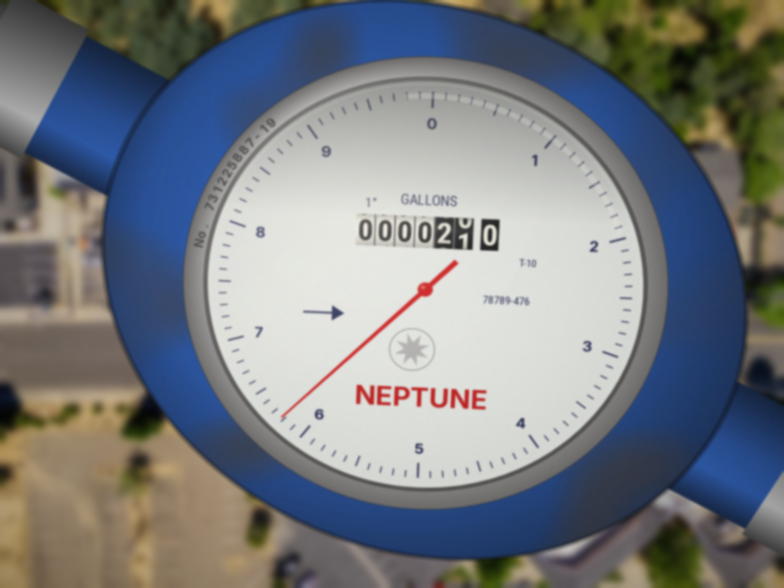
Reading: gal 206.2
